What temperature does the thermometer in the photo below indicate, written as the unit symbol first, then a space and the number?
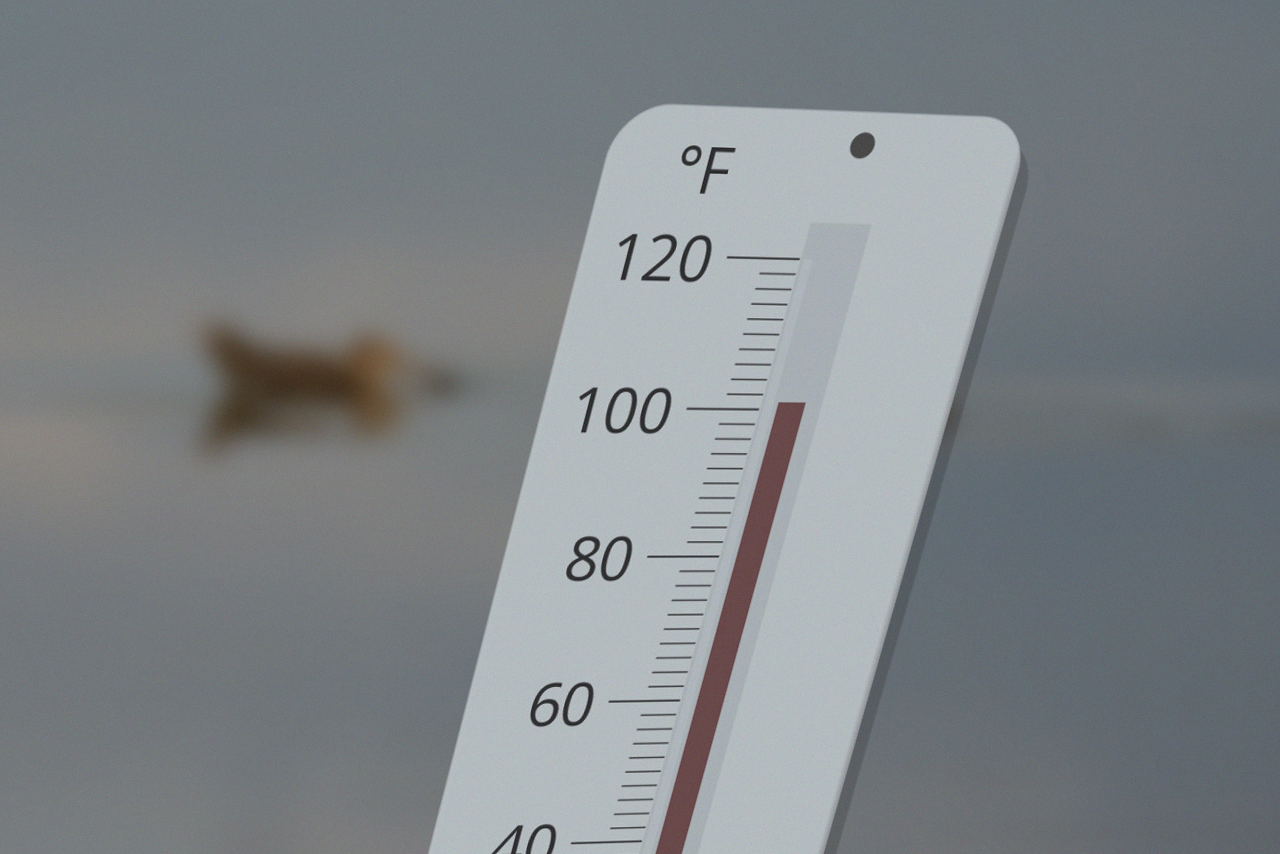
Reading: °F 101
